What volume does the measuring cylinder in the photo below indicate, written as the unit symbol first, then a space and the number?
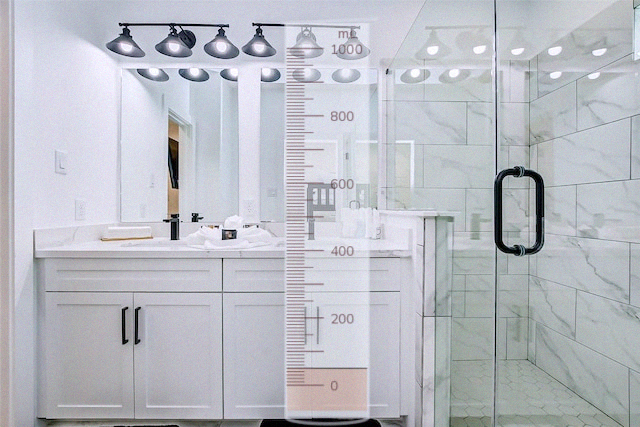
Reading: mL 50
